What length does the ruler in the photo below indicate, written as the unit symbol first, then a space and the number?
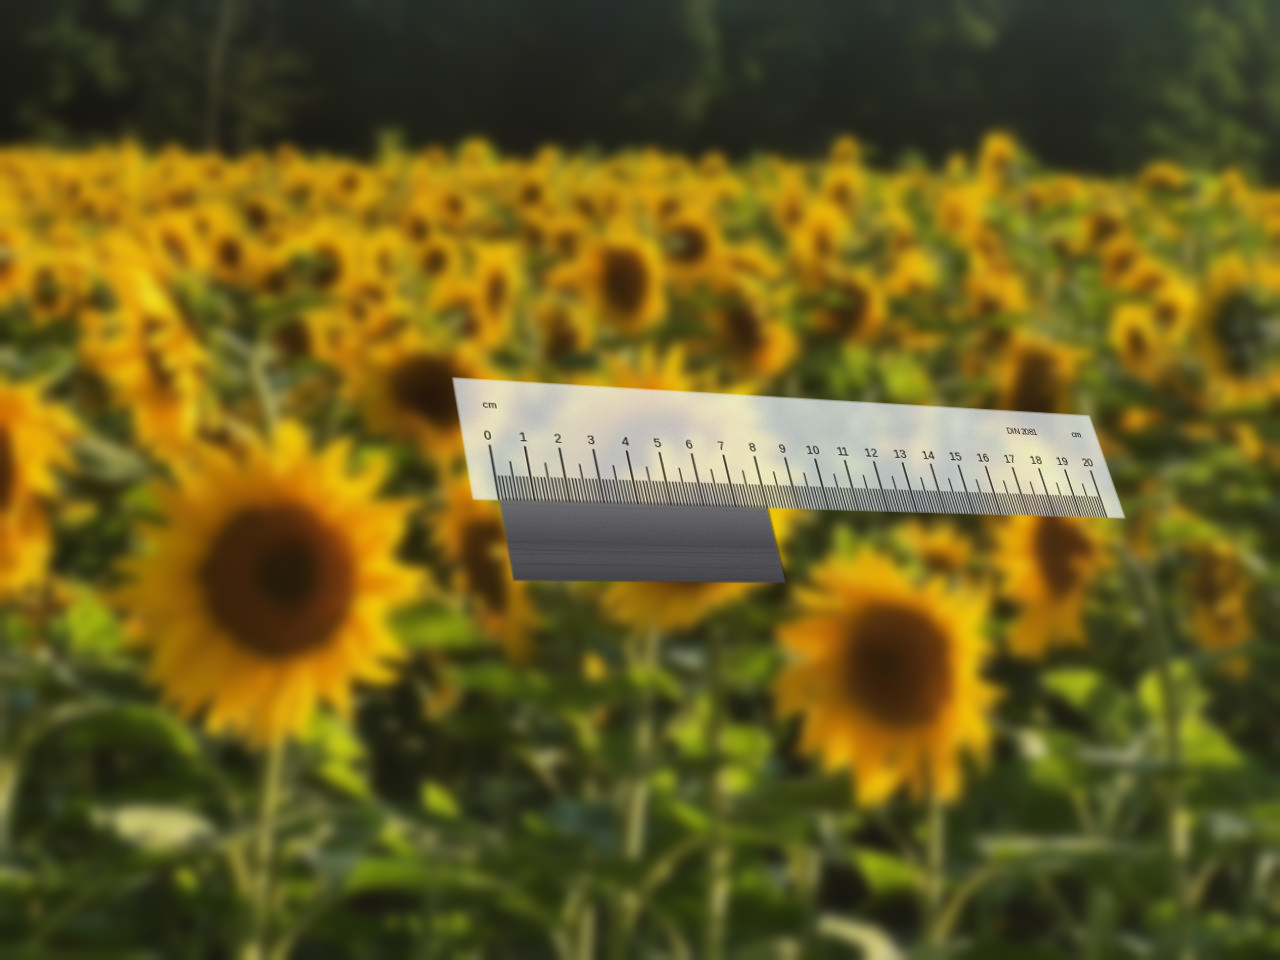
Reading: cm 8
